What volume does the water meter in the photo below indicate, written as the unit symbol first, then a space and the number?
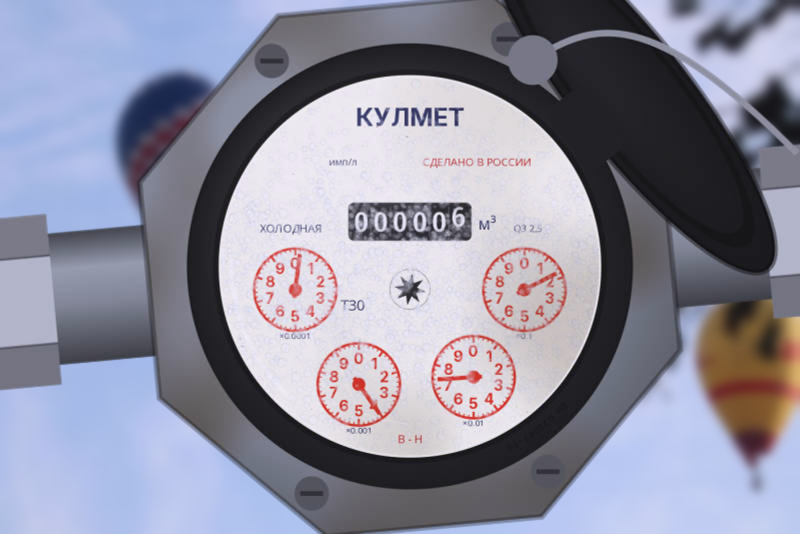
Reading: m³ 6.1740
